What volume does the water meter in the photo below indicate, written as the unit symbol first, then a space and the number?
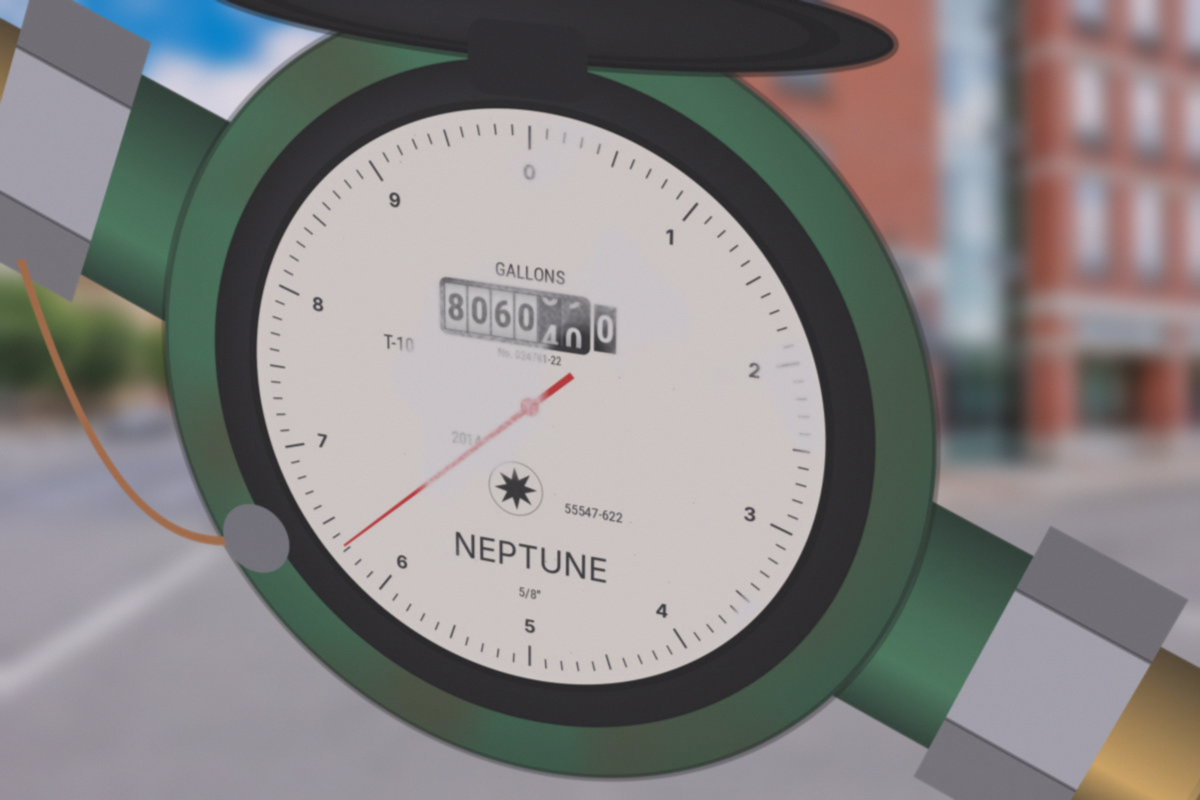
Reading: gal 8060396.3
